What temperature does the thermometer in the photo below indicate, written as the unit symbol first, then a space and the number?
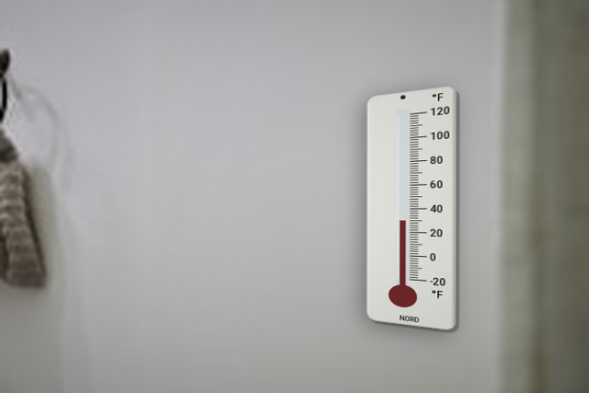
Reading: °F 30
